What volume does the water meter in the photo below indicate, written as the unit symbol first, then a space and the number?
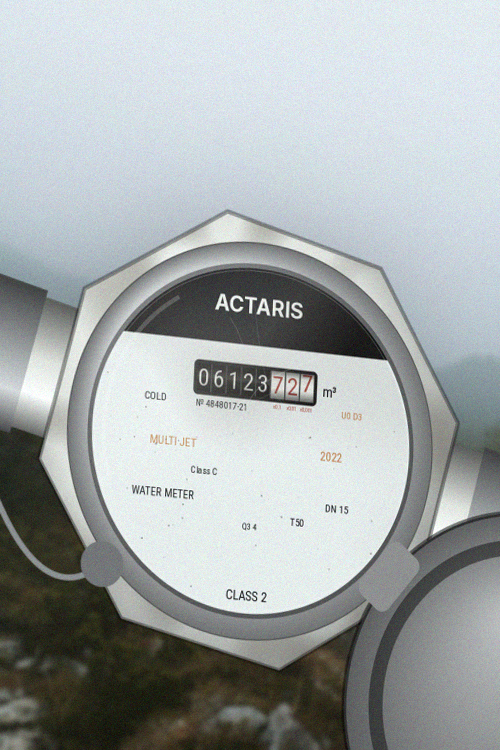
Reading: m³ 6123.727
